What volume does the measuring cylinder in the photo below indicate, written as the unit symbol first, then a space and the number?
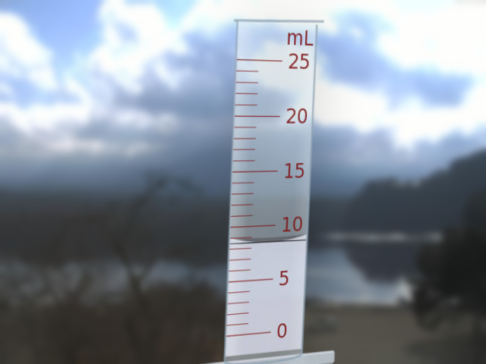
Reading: mL 8.5
